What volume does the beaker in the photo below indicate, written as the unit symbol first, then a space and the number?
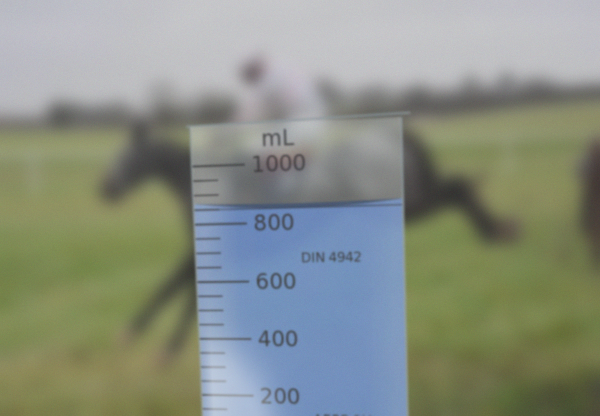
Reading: mL 850
